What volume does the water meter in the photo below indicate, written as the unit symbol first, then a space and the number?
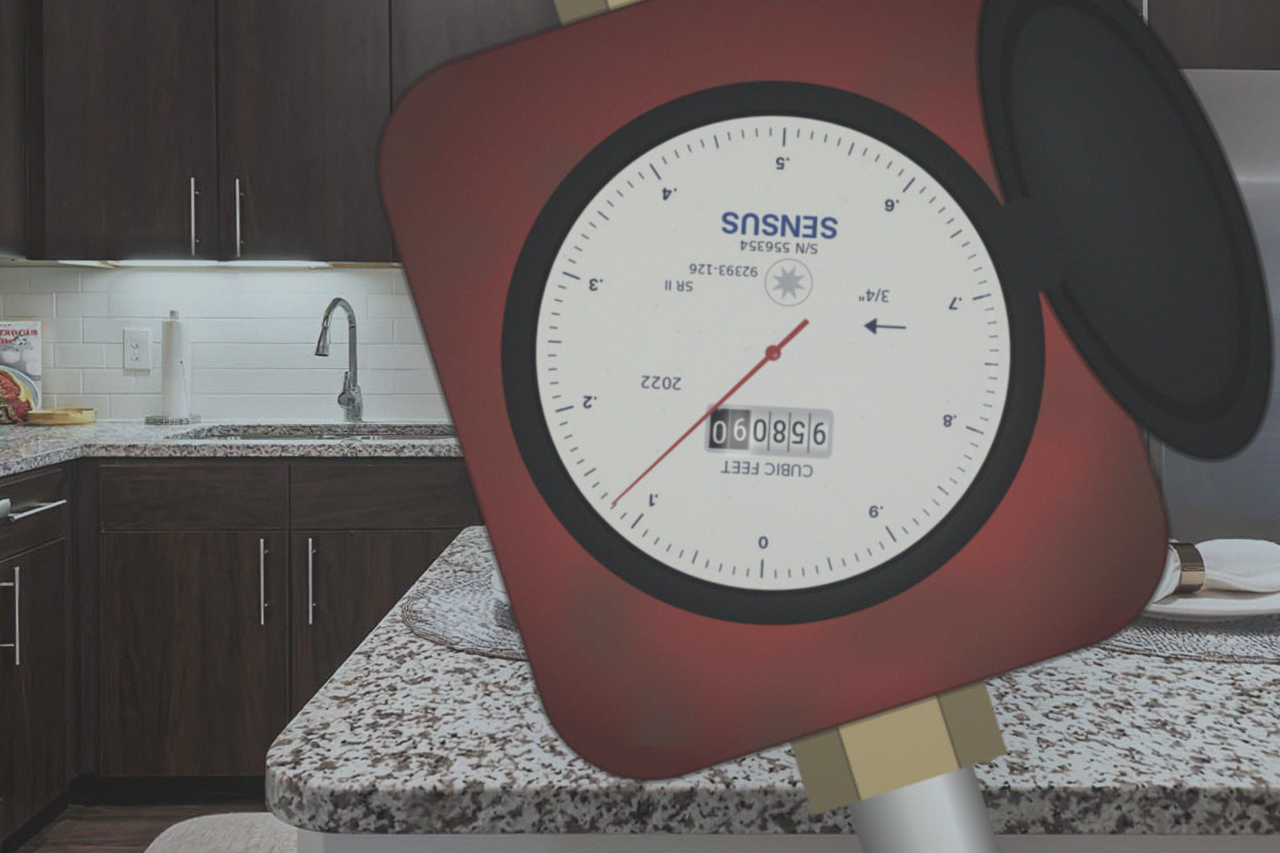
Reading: ft³ 958090.12
